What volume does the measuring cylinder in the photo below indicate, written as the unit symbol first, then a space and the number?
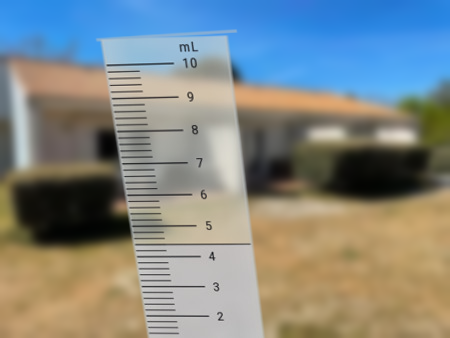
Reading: mL 4.4
